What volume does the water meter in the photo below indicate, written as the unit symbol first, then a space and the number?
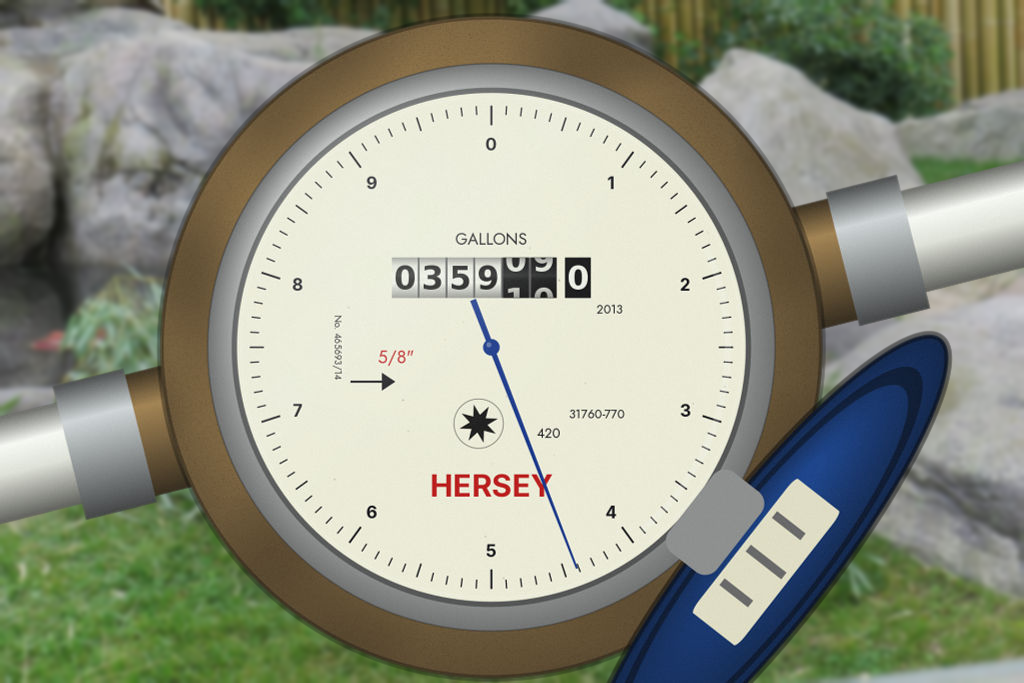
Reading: gal 359094.4
